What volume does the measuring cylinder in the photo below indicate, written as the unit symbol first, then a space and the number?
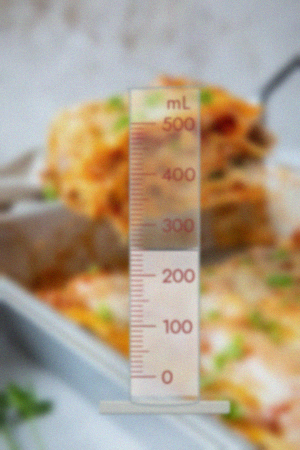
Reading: mL 250
